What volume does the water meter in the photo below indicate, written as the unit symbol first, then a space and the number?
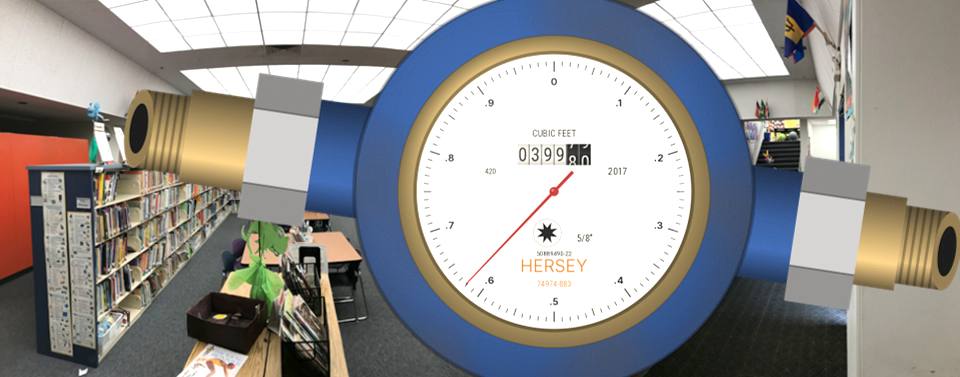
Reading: ft³ 39979.62
